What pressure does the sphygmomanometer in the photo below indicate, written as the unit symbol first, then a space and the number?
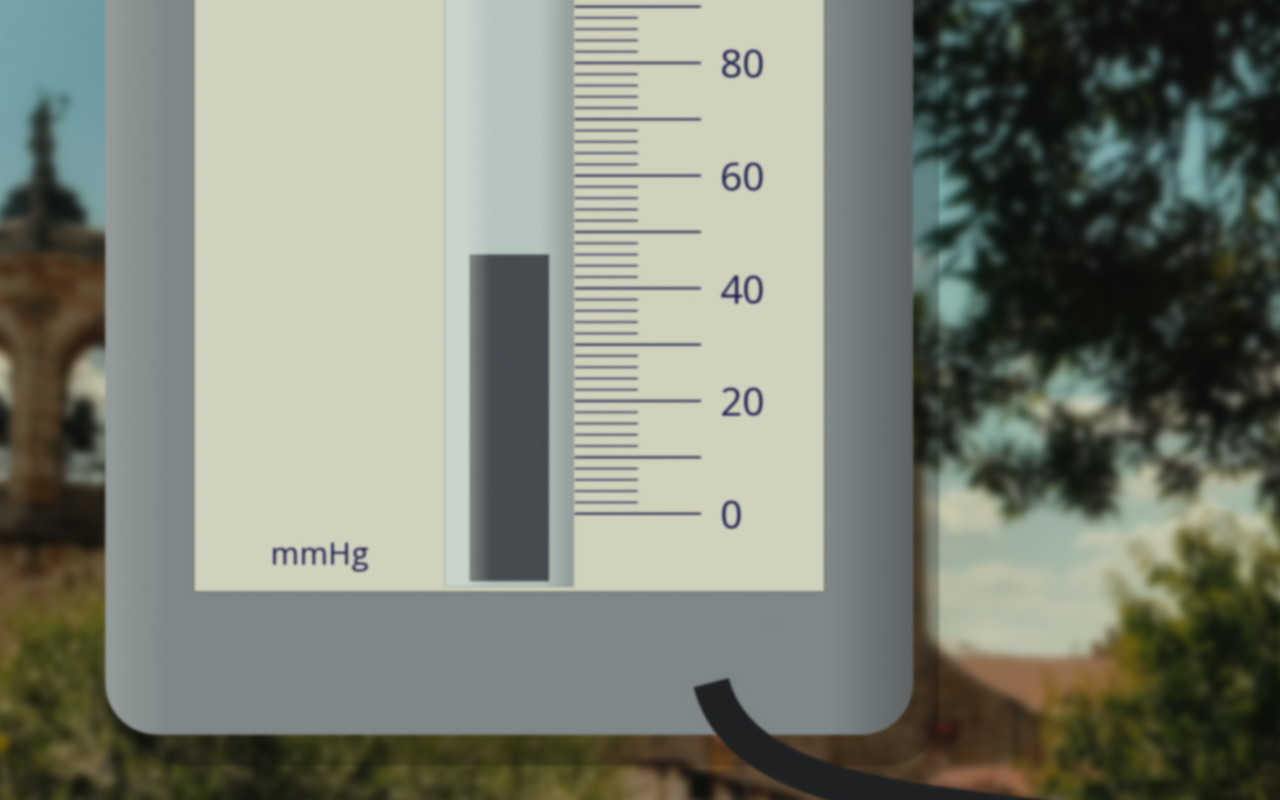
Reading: mmHg 46
